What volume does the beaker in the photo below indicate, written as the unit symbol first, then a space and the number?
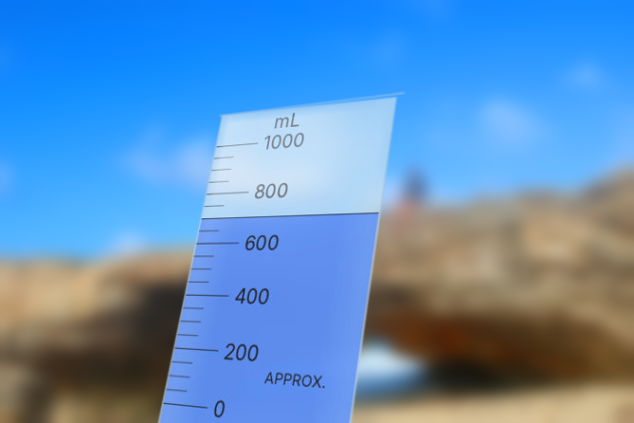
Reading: mL 700
